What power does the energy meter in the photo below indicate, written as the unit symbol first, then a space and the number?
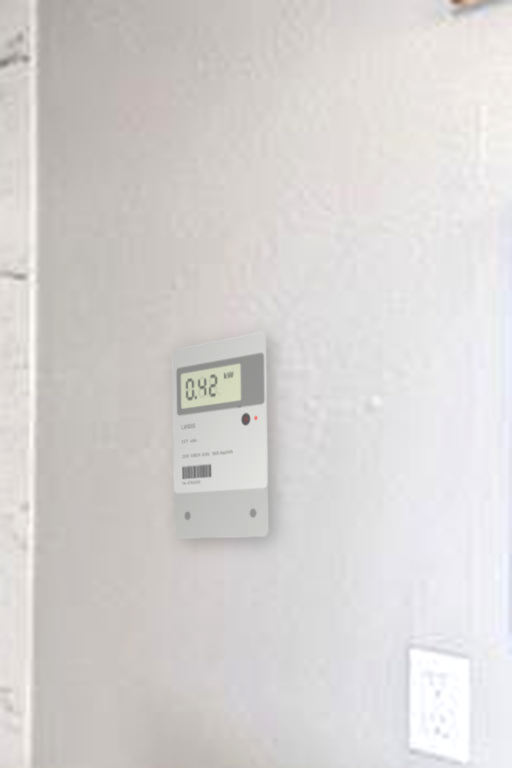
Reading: kW 0.42
